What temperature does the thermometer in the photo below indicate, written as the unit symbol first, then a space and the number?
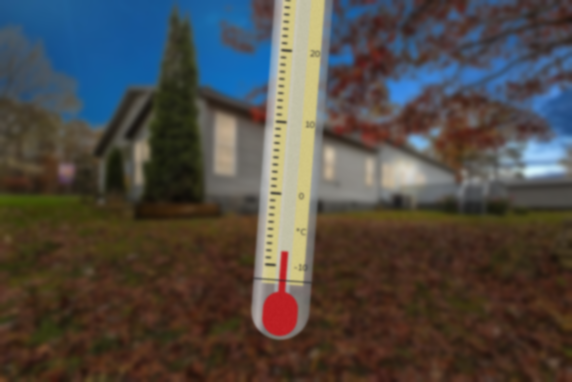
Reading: °C -8
